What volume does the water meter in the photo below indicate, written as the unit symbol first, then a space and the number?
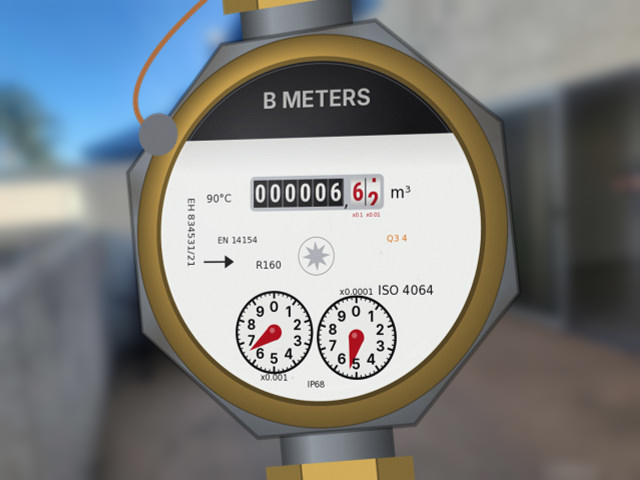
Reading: m³ 6.6165
